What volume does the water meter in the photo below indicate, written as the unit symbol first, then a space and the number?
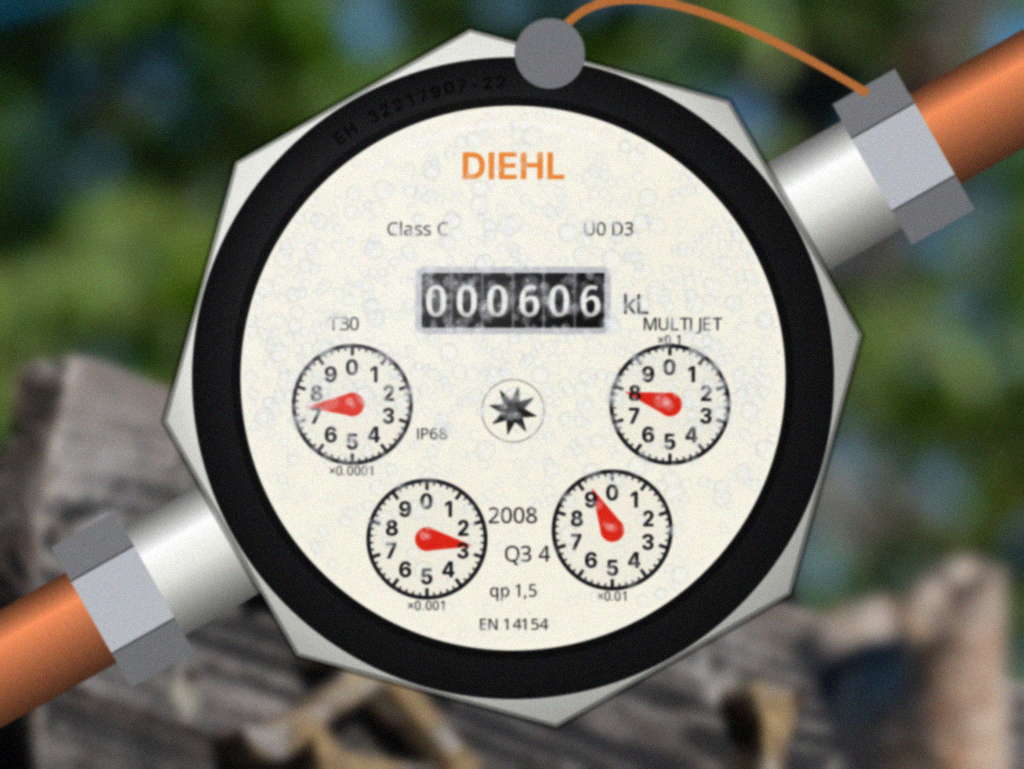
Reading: kL 606.7927
